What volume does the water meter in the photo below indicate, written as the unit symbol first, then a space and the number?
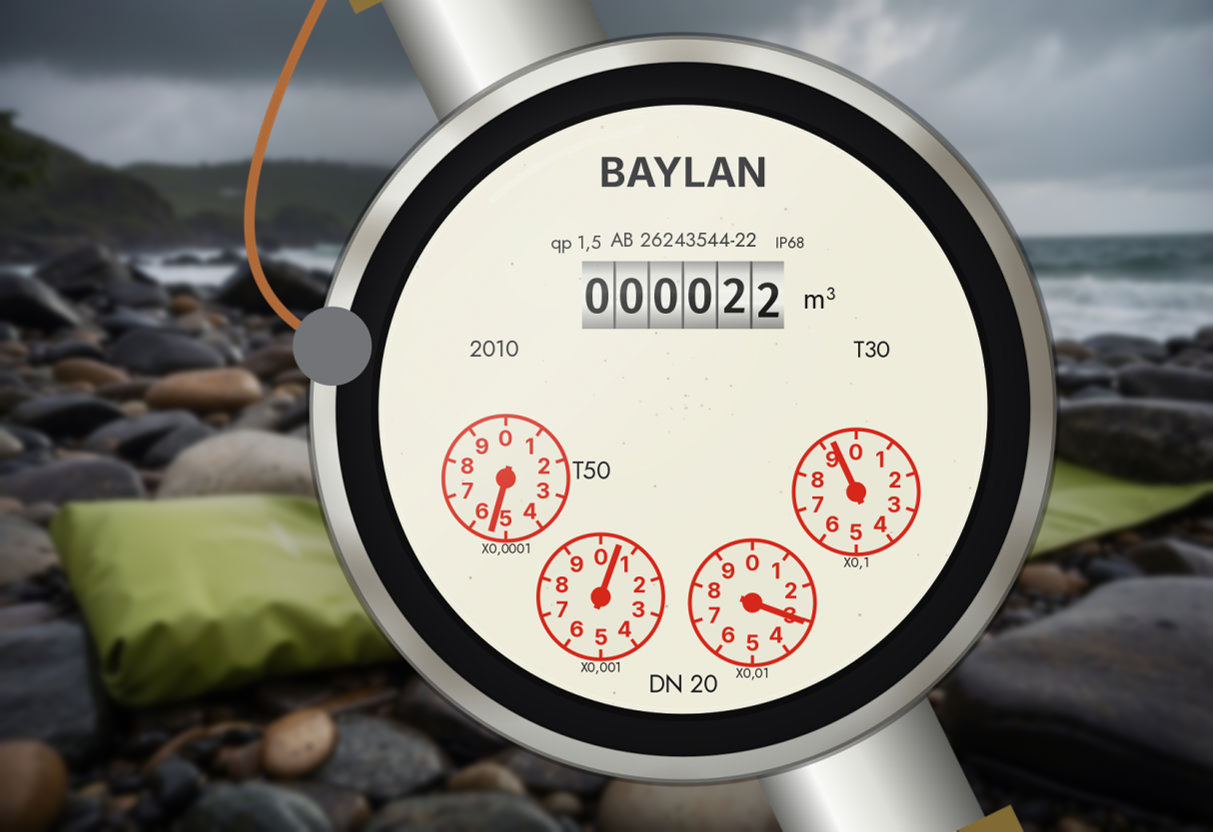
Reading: m³ 21.9305
